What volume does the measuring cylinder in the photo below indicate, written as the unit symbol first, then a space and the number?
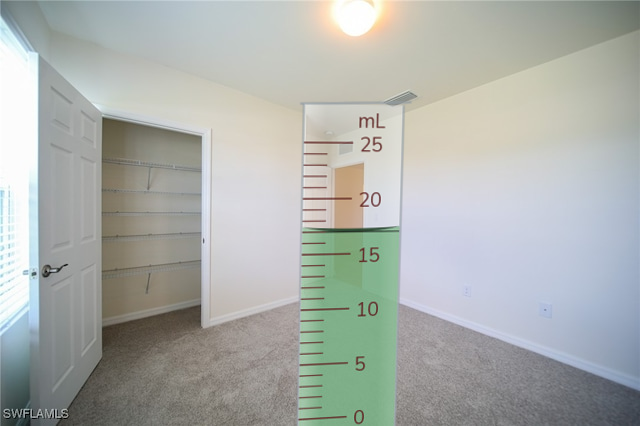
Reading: mL 17
